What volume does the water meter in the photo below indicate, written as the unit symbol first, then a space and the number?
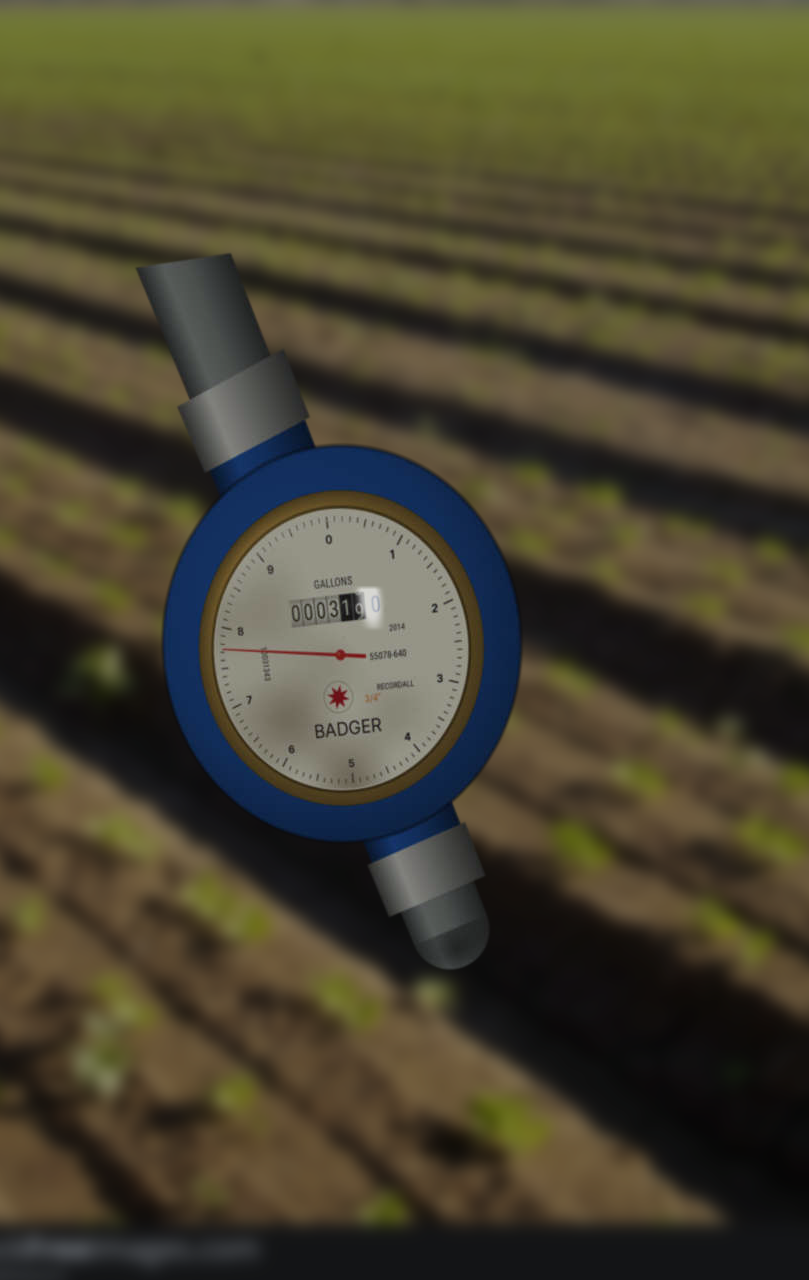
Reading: gal 3187.7
